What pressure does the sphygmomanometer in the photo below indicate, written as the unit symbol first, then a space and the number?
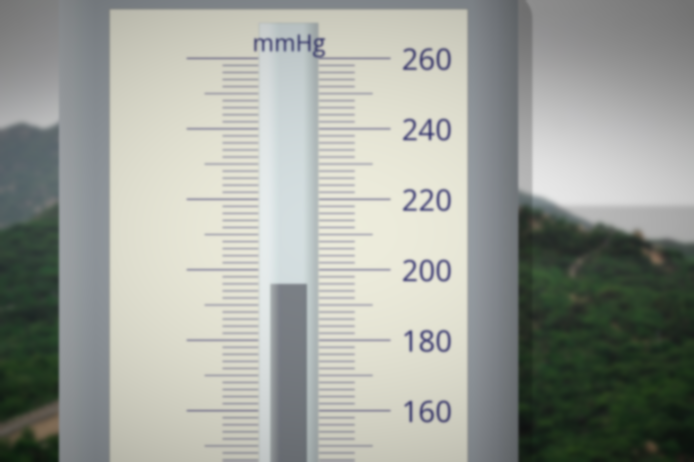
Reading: mmHg 196
